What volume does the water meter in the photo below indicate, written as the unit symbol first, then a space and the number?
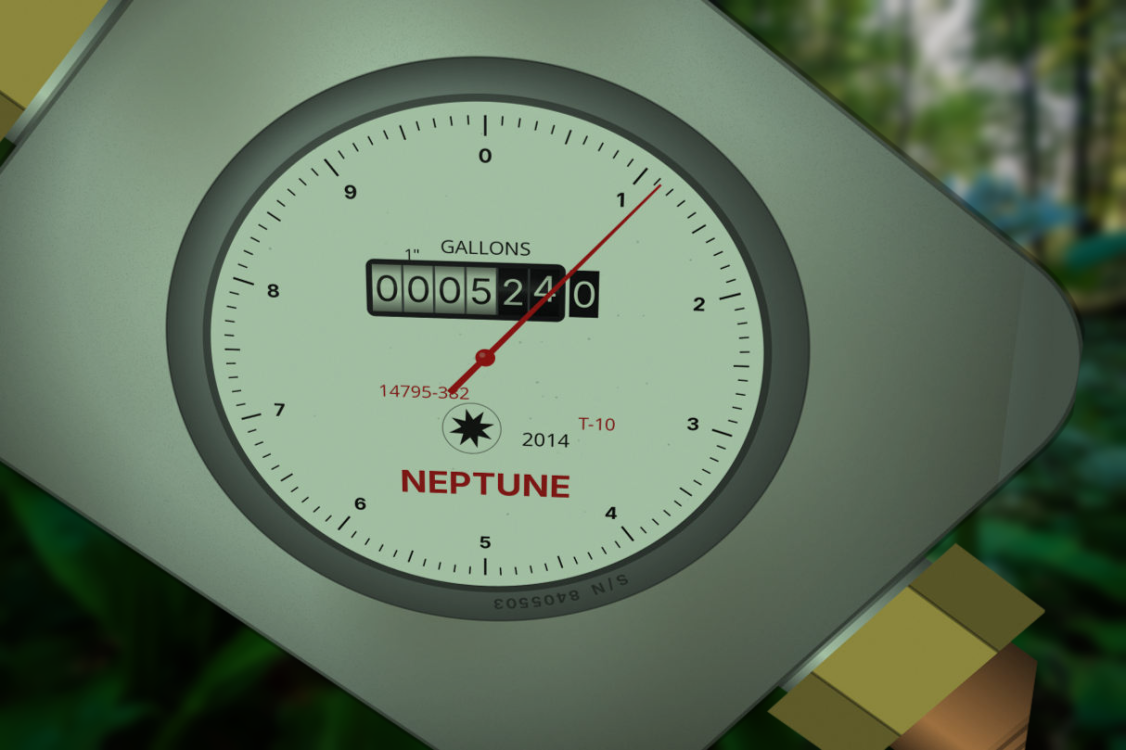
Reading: gal 5241.1
